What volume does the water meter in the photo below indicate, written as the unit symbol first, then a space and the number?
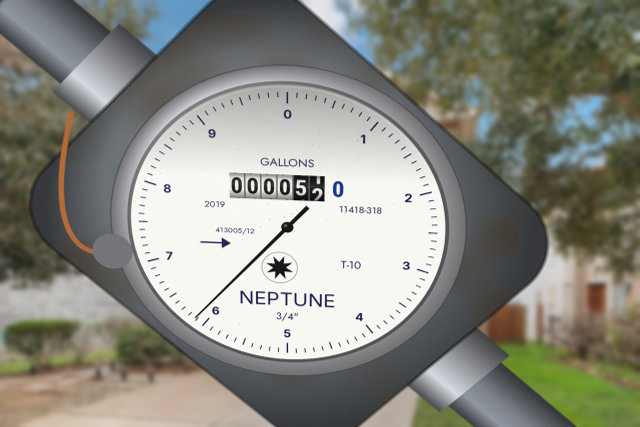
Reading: gal 516.1
